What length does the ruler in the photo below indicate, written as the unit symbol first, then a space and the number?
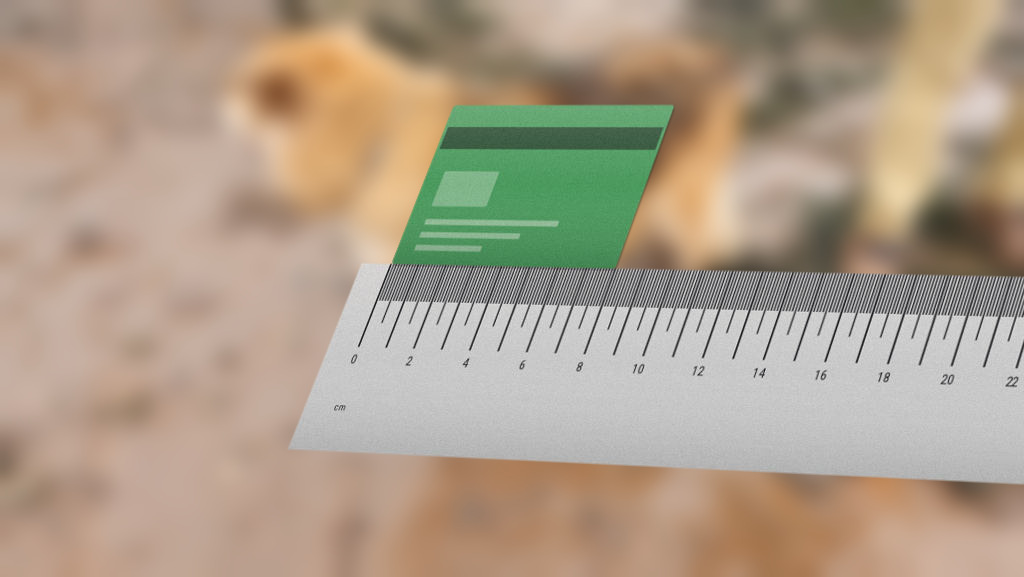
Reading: cm 8
